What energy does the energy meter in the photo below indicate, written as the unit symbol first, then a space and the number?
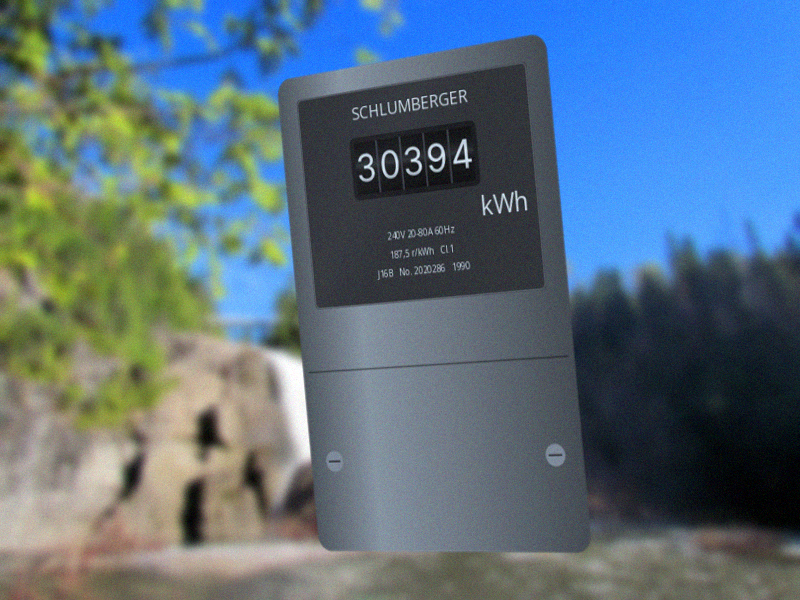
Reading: kWh 30394
